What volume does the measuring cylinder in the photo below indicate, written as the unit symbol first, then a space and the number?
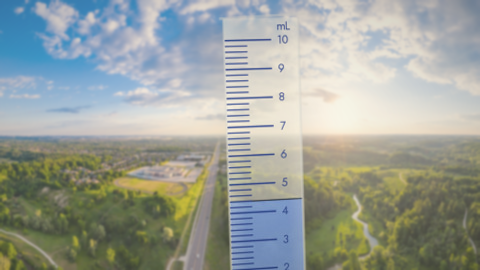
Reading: mL 4.4
